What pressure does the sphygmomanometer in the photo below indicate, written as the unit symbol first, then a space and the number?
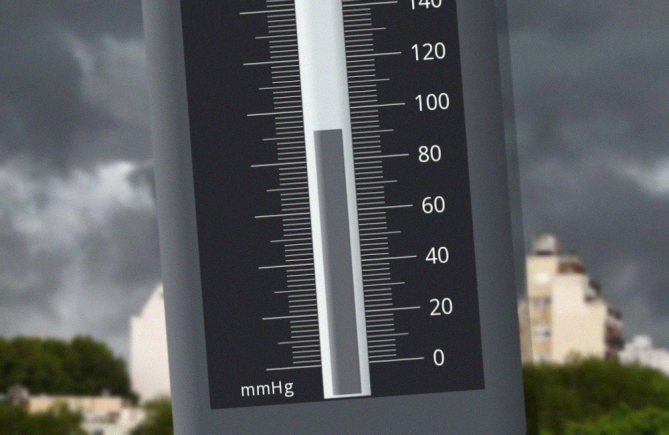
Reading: mmHg 92
